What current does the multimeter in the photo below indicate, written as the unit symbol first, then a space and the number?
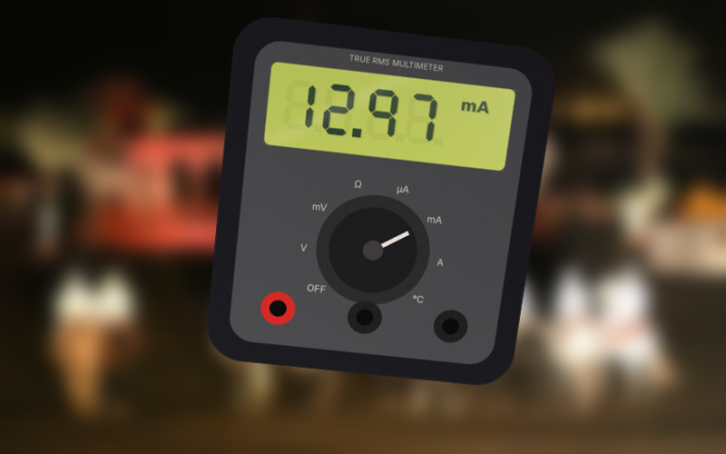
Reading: mA 12.97
